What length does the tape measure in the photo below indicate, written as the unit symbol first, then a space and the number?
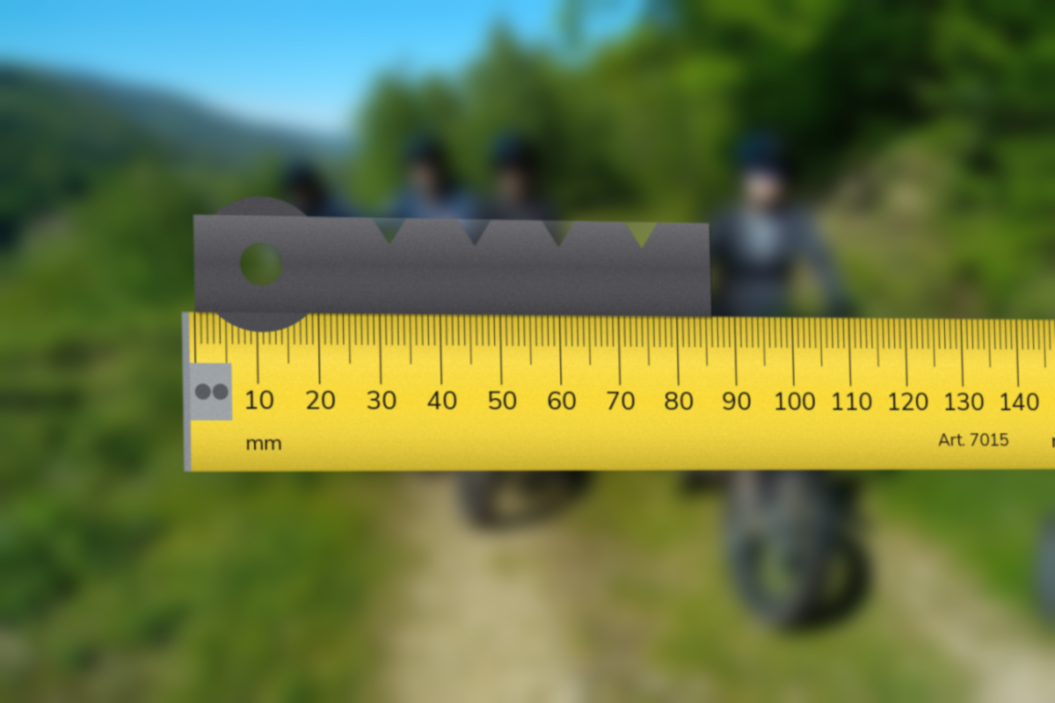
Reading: mm 86
